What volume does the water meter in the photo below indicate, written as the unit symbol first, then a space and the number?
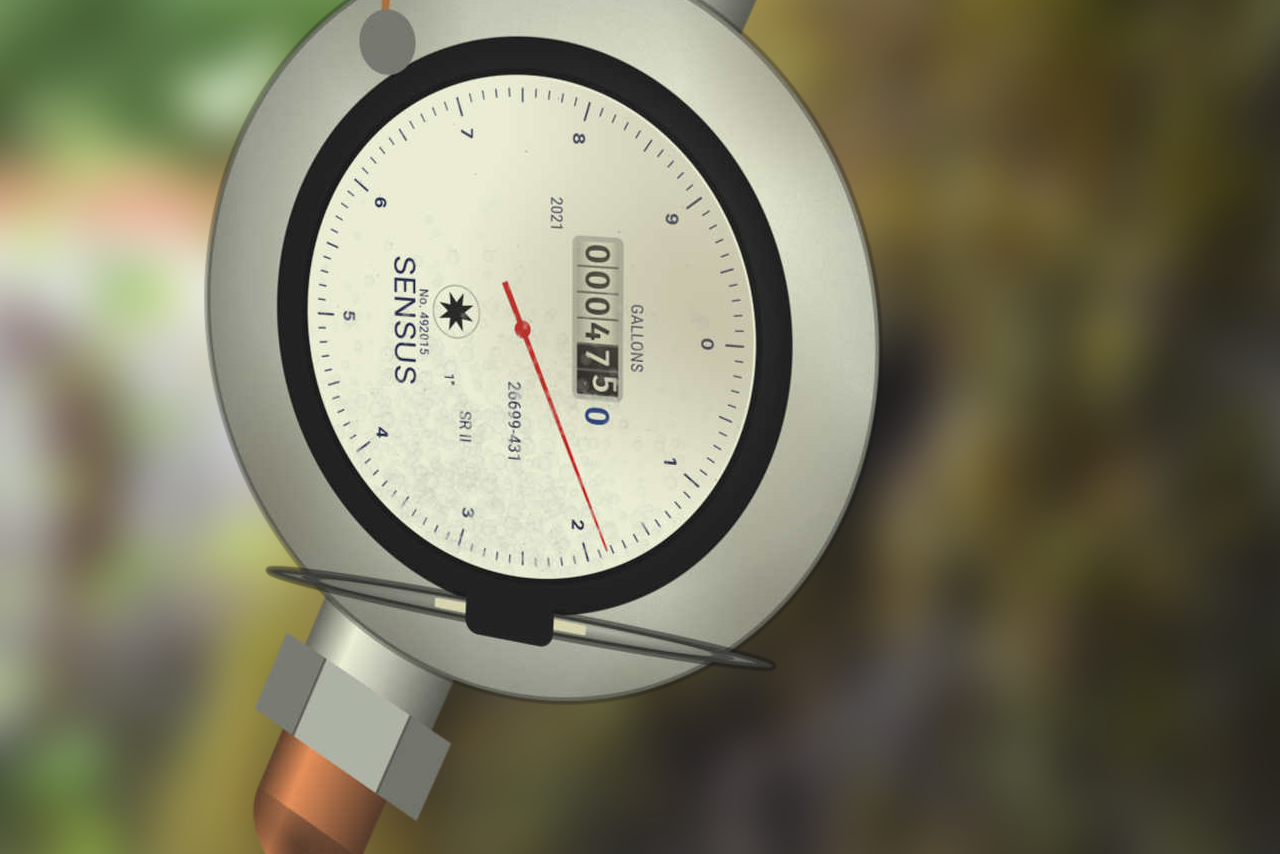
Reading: gal 4751.8
